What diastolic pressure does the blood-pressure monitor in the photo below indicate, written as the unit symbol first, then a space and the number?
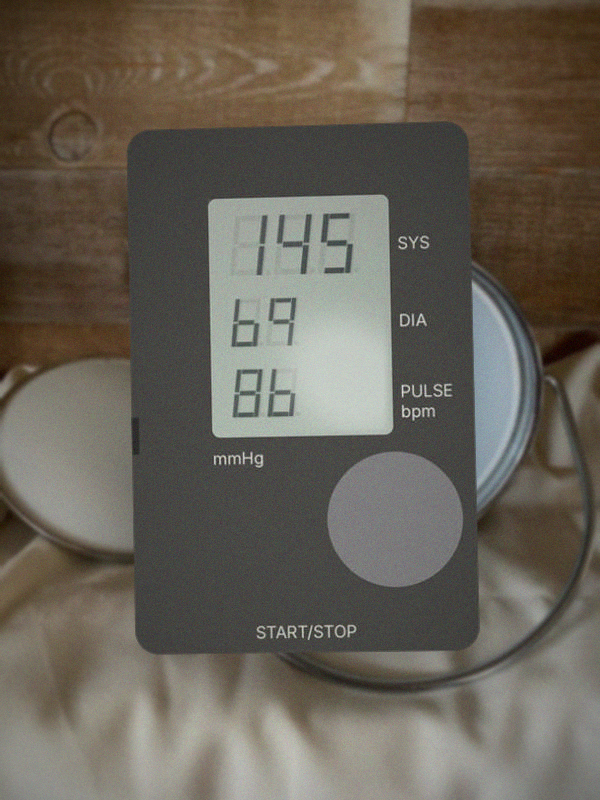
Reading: mmHg 69
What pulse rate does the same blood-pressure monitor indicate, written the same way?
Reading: bpm 86
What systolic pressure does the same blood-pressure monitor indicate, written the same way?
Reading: mmHg 145
